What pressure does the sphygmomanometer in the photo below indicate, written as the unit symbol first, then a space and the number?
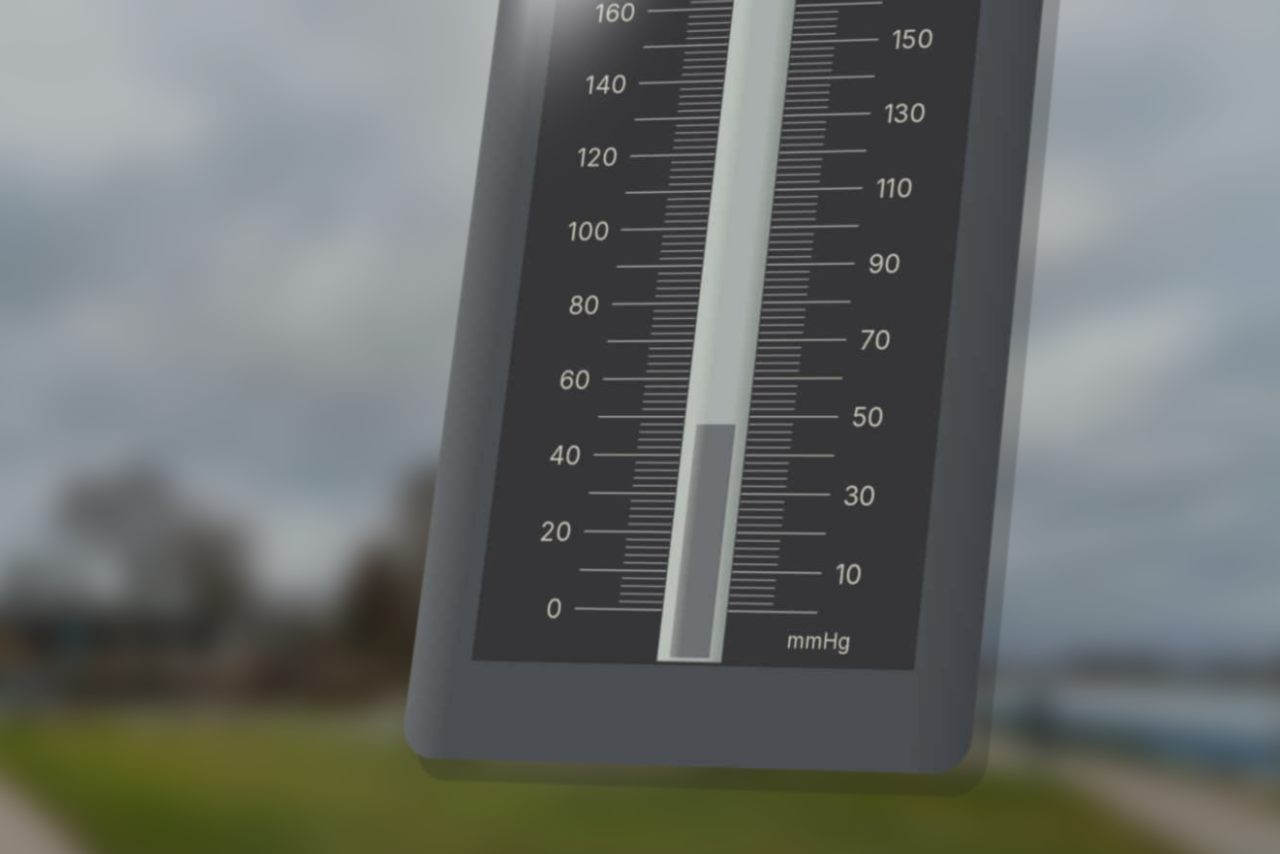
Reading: mmHg 48
